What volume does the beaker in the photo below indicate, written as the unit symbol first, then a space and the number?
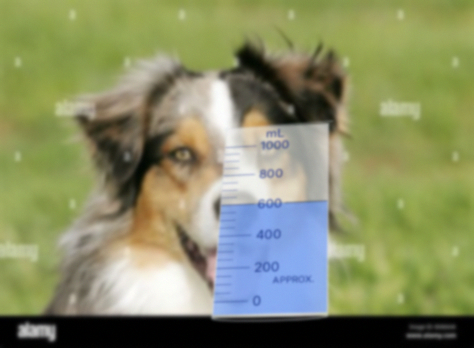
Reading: mL 600
